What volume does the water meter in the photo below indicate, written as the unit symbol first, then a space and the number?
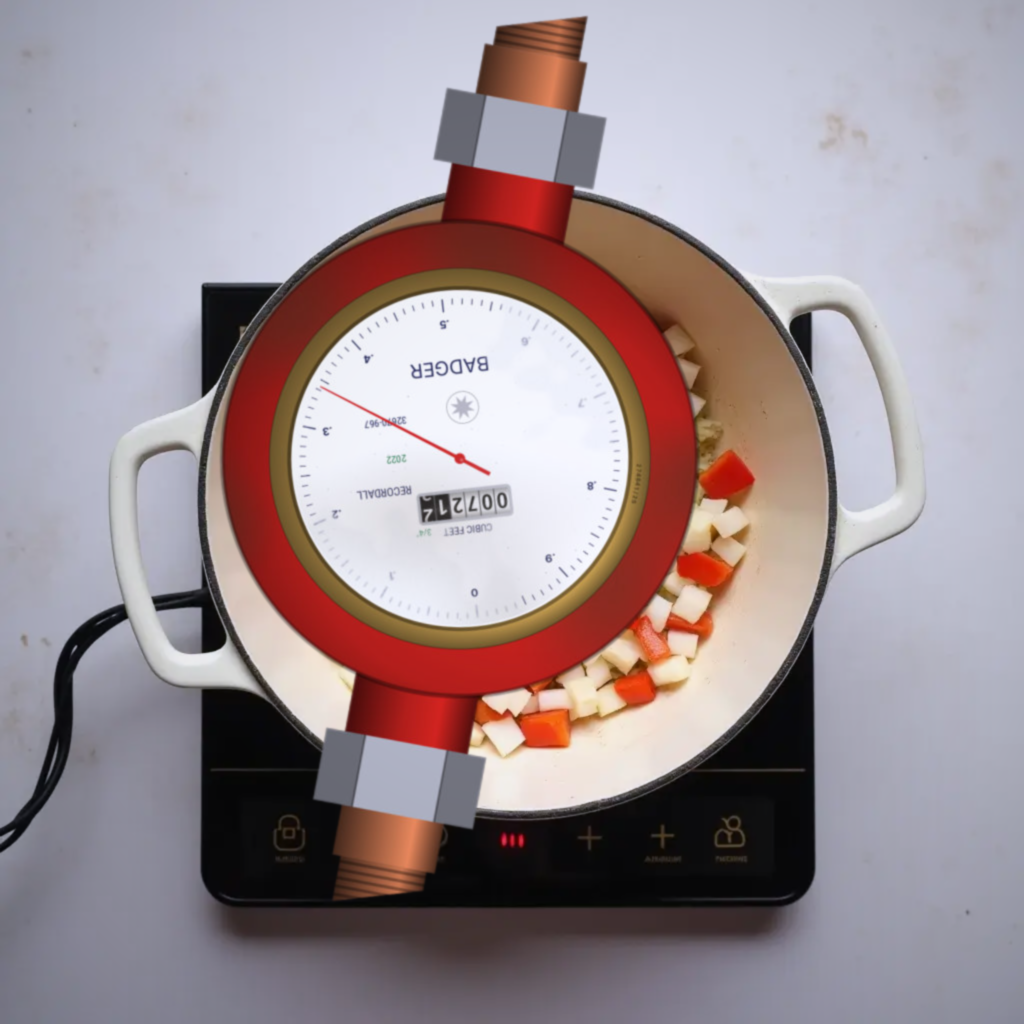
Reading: ft³ 7212.34
